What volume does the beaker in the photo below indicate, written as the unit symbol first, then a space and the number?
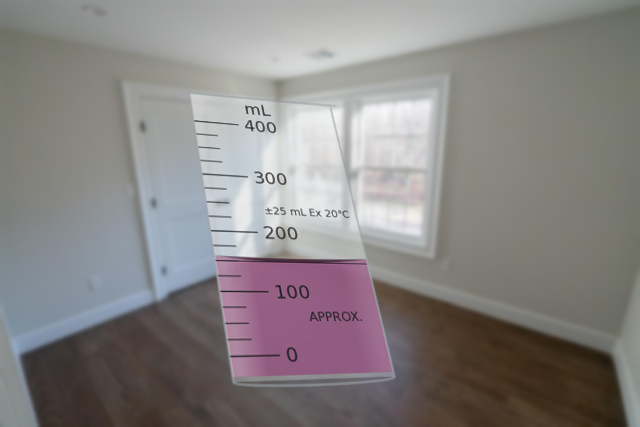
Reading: mL 150
